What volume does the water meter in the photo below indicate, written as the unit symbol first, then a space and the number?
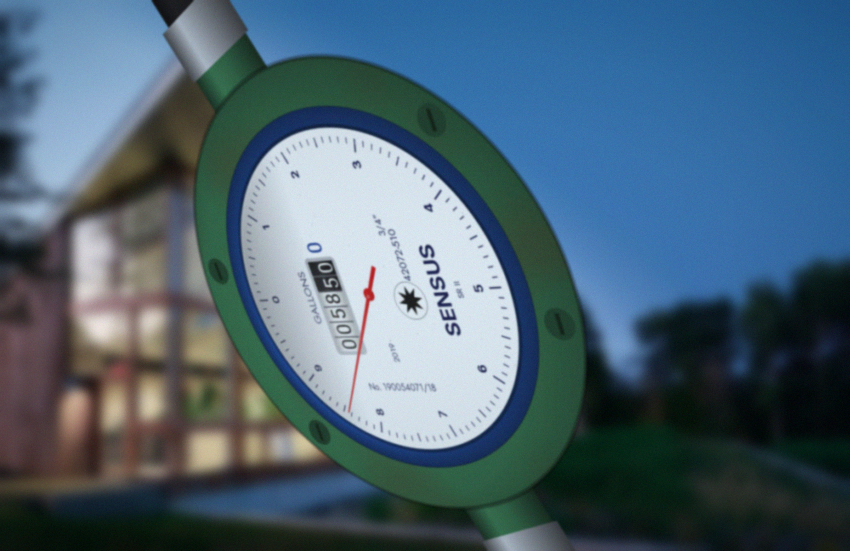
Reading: gal 58498.4
